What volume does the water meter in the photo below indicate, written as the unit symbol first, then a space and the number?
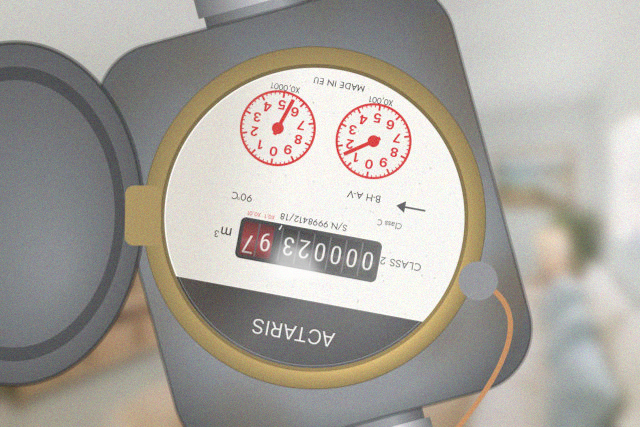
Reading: m³ 23.9715
